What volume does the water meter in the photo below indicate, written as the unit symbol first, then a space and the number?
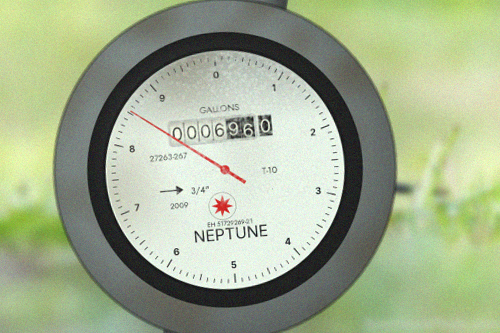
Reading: gal 6958.5
